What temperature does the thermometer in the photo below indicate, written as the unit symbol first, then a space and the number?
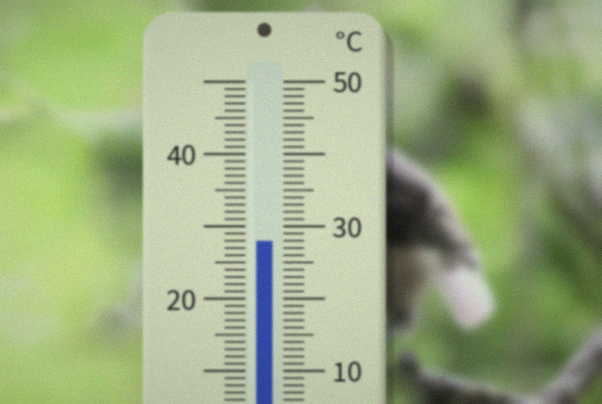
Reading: °C 28
